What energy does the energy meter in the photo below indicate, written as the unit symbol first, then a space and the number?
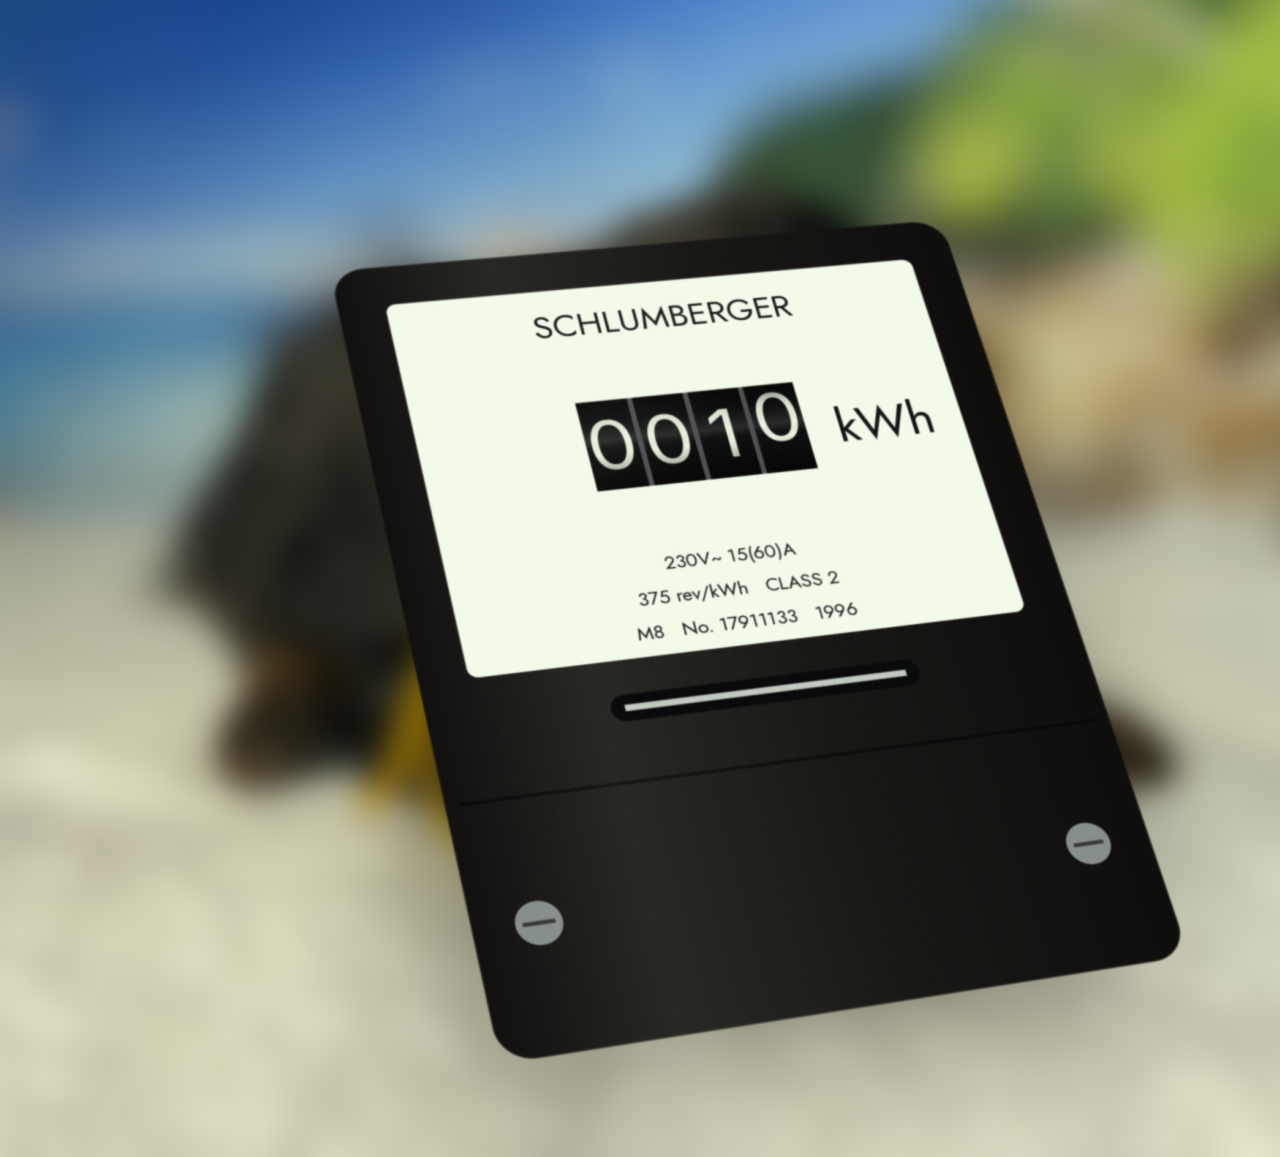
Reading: kWh 10
